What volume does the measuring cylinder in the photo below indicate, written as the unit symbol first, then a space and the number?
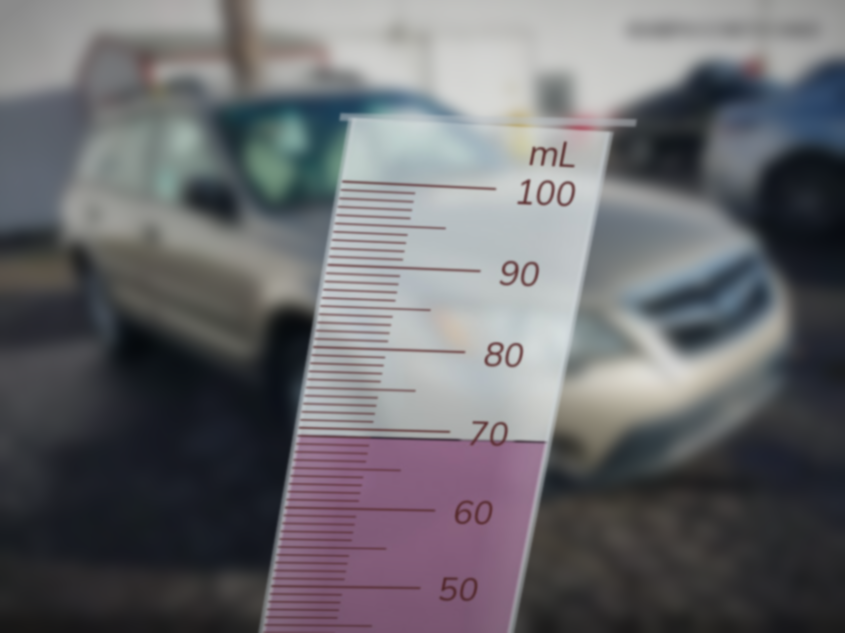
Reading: mL 69
